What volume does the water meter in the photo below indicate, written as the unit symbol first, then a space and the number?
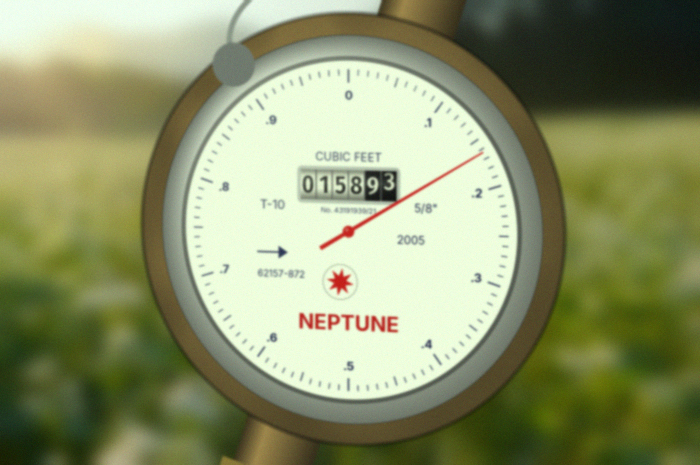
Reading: ft³ 15893.16
